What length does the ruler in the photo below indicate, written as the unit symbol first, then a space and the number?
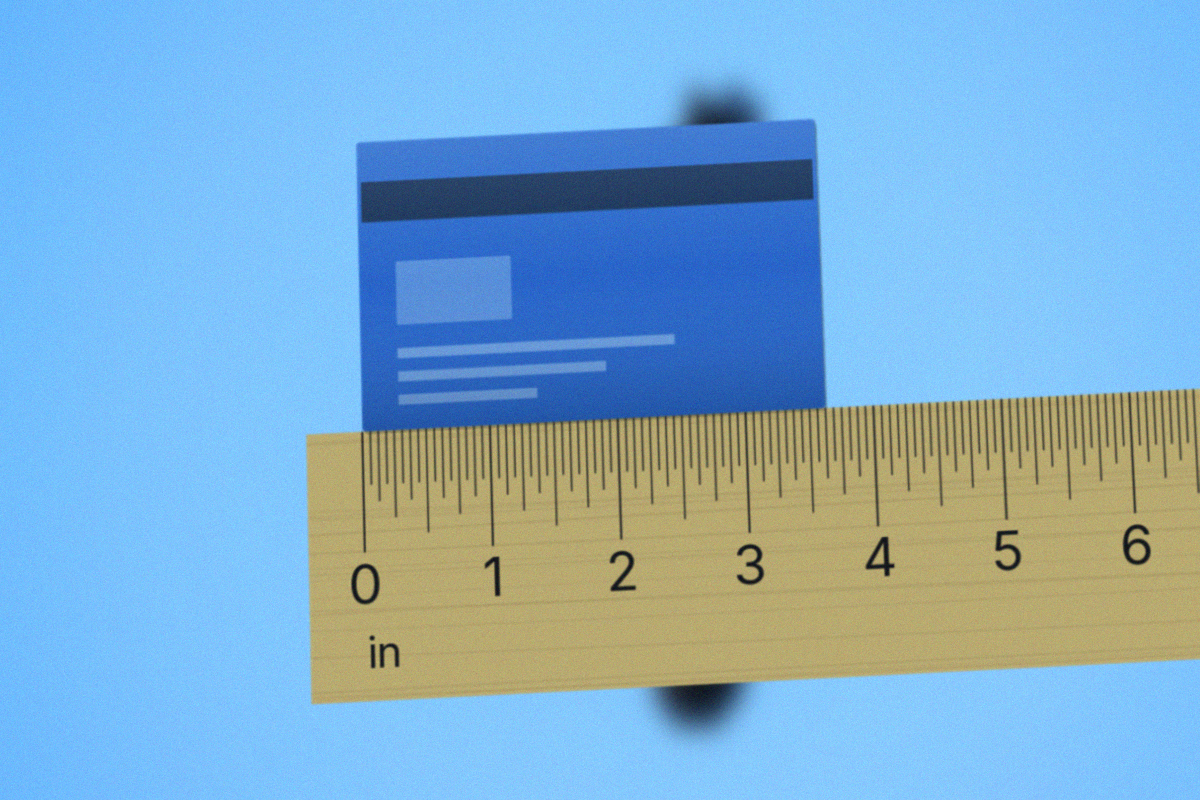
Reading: in 3.625
